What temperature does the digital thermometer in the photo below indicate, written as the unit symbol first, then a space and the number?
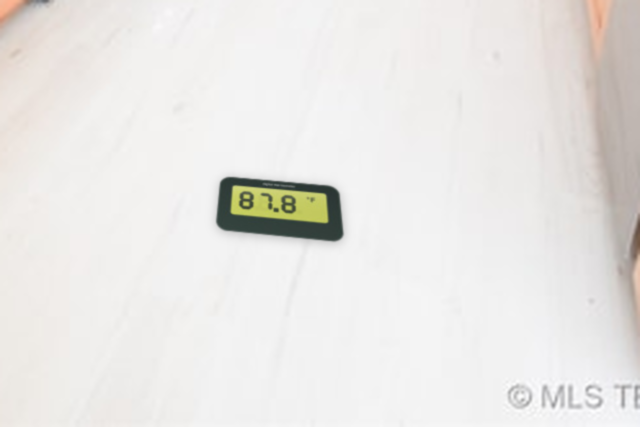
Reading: °F 87.8
